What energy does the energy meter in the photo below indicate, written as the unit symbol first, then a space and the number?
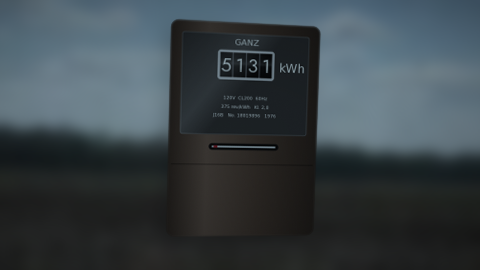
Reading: kWh 5131
